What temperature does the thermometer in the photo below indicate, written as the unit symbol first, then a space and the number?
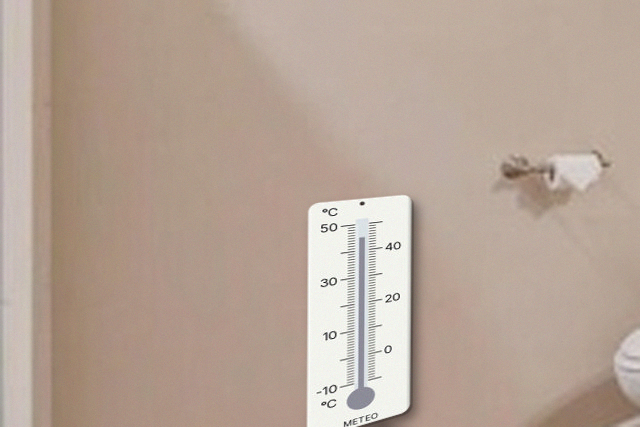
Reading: °C 45
